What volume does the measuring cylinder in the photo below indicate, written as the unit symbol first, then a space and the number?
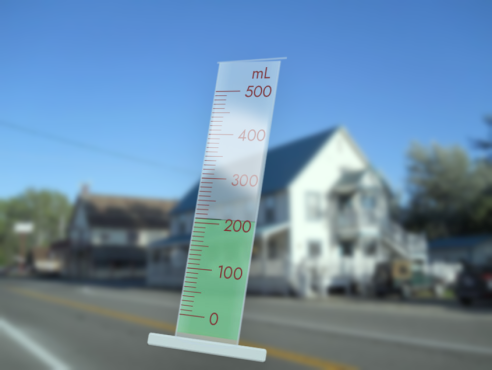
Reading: mL 210
